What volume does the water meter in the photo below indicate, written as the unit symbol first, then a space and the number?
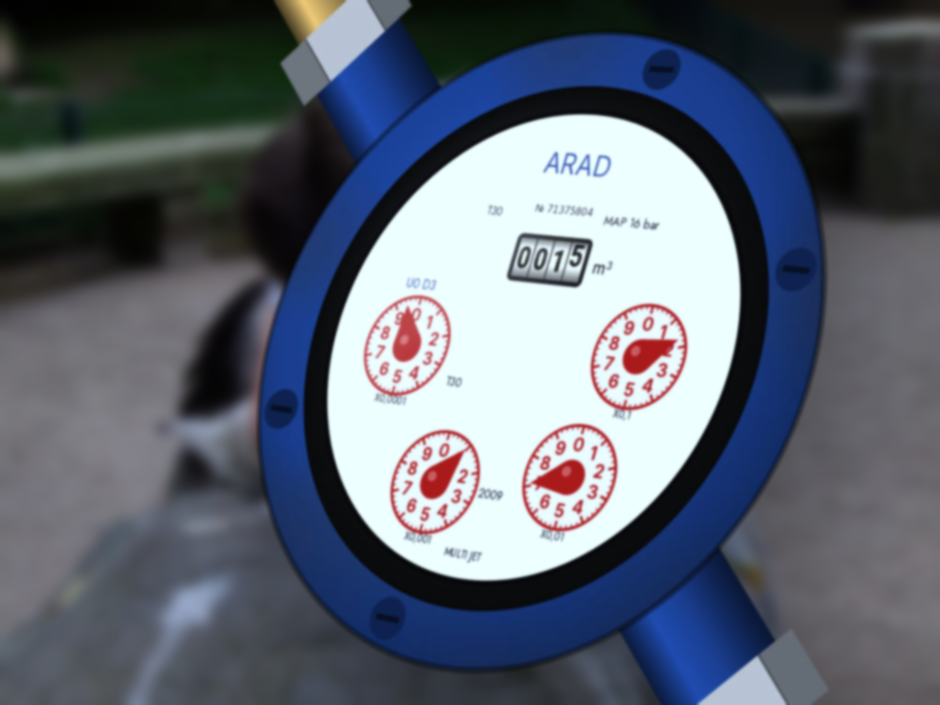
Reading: m³ 15.1709
